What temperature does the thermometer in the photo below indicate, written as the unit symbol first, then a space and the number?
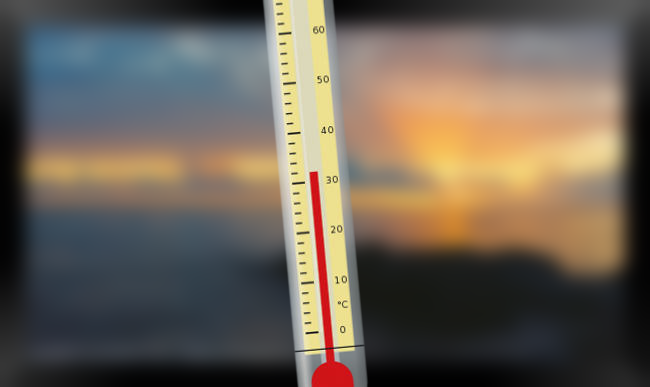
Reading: °C 32
